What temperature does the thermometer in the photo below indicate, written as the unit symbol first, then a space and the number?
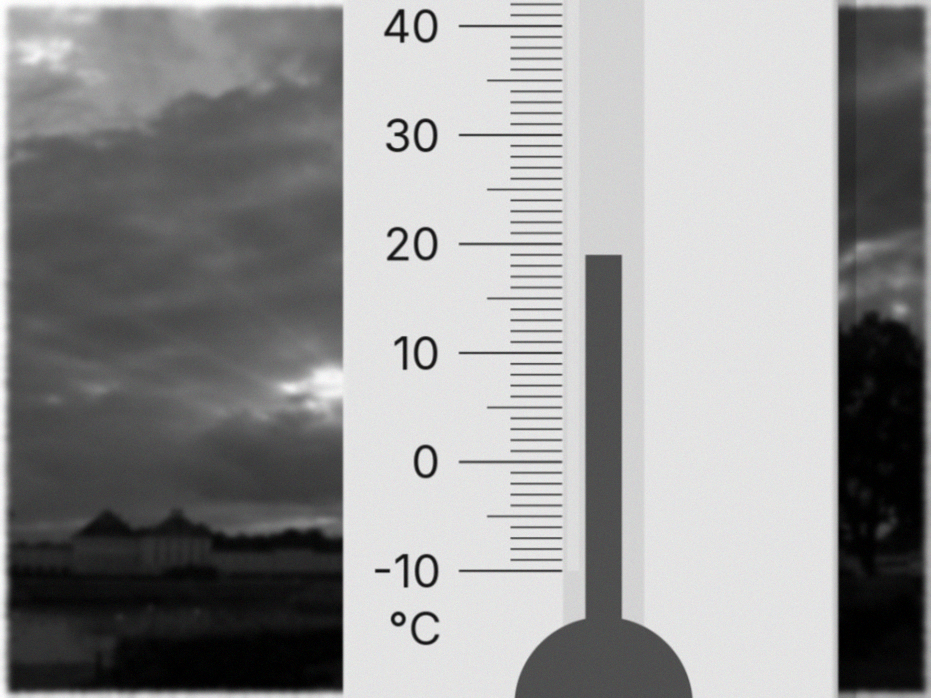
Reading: °C 19
